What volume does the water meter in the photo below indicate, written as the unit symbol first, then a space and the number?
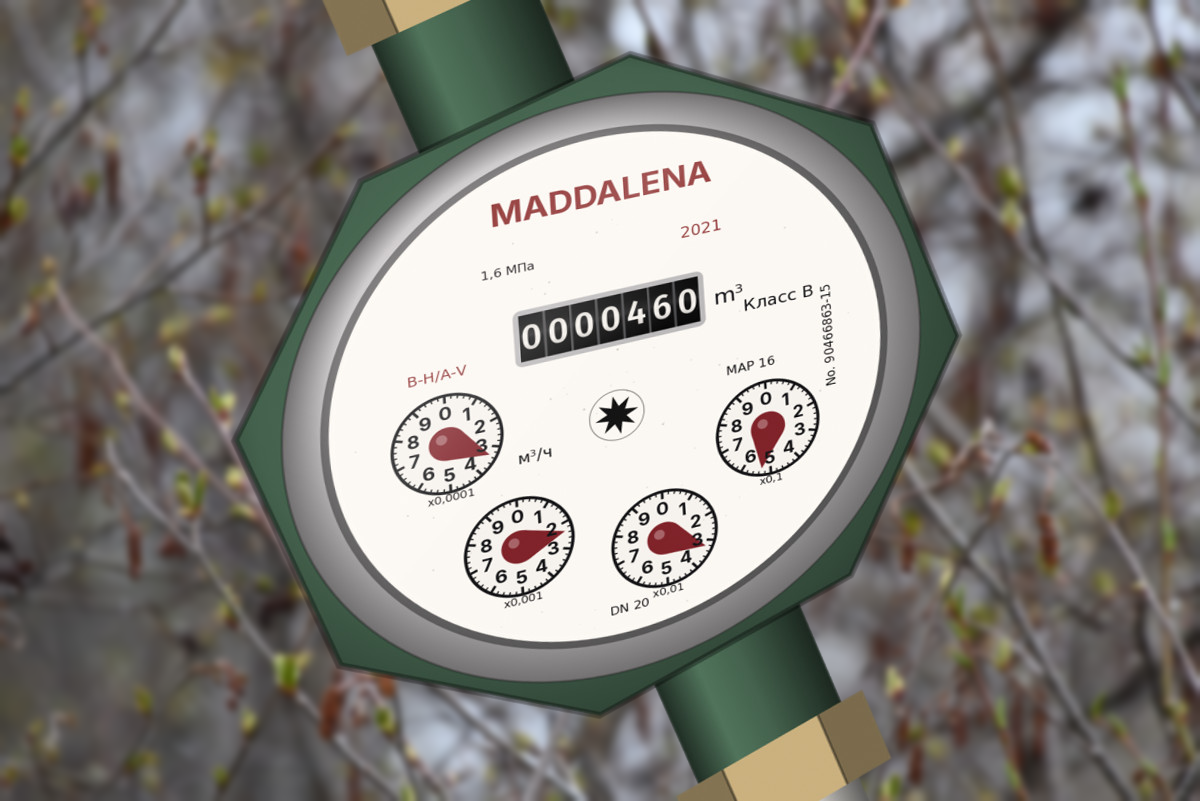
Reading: m³ 460.5323
